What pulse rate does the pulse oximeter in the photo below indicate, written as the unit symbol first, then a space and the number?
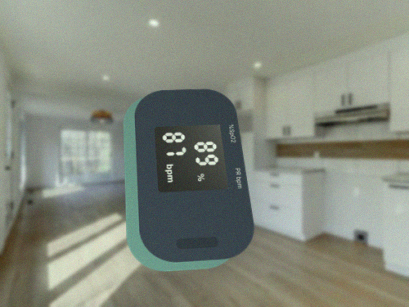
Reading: bpm 87
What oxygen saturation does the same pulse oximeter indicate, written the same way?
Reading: % 89
